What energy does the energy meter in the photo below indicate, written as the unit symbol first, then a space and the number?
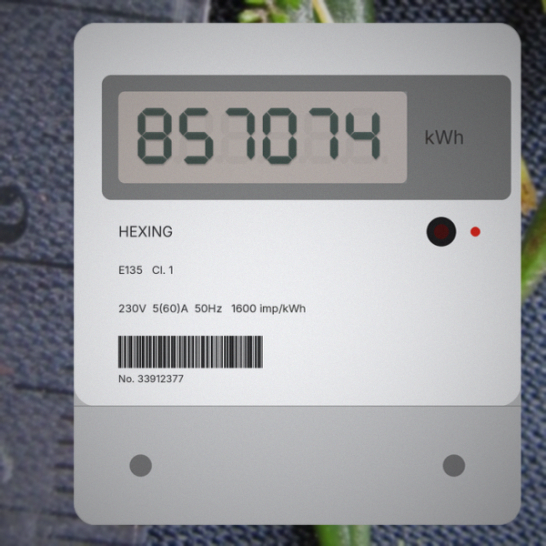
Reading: kWh 857074
